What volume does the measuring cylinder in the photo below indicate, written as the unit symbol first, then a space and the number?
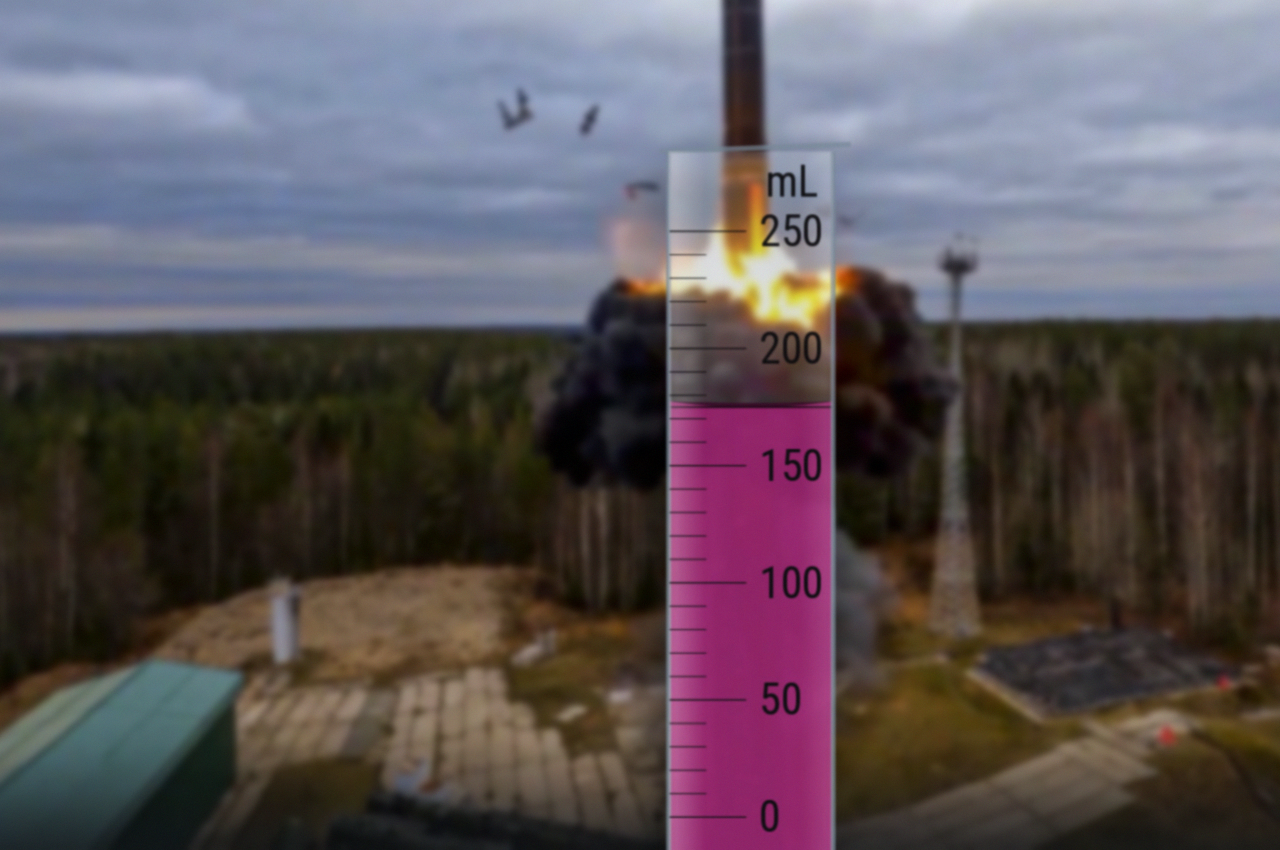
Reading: mL 175
